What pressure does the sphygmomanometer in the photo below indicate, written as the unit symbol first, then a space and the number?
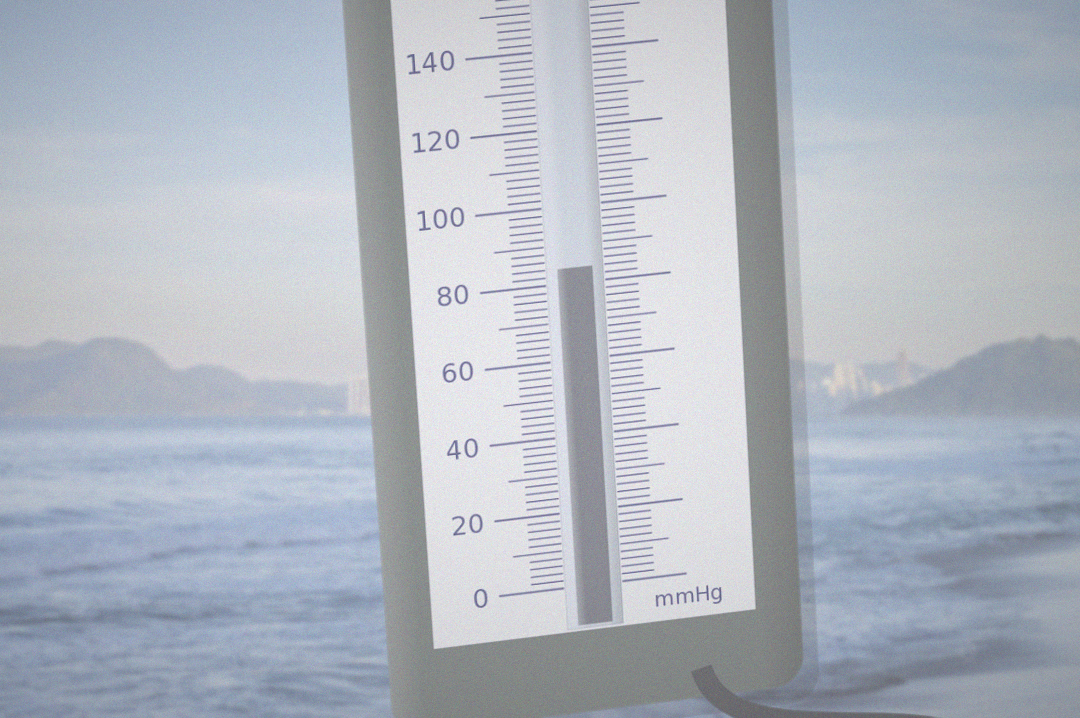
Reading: mmHg 84
